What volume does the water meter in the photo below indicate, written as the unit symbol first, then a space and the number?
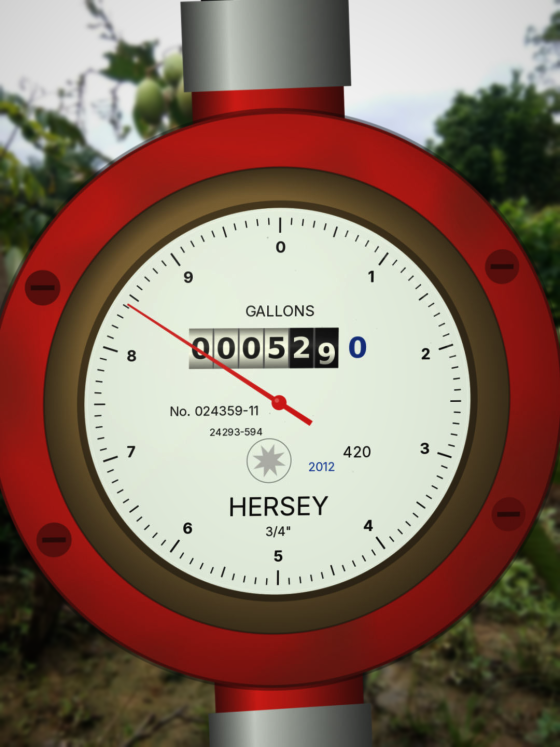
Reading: gal 5288.4
